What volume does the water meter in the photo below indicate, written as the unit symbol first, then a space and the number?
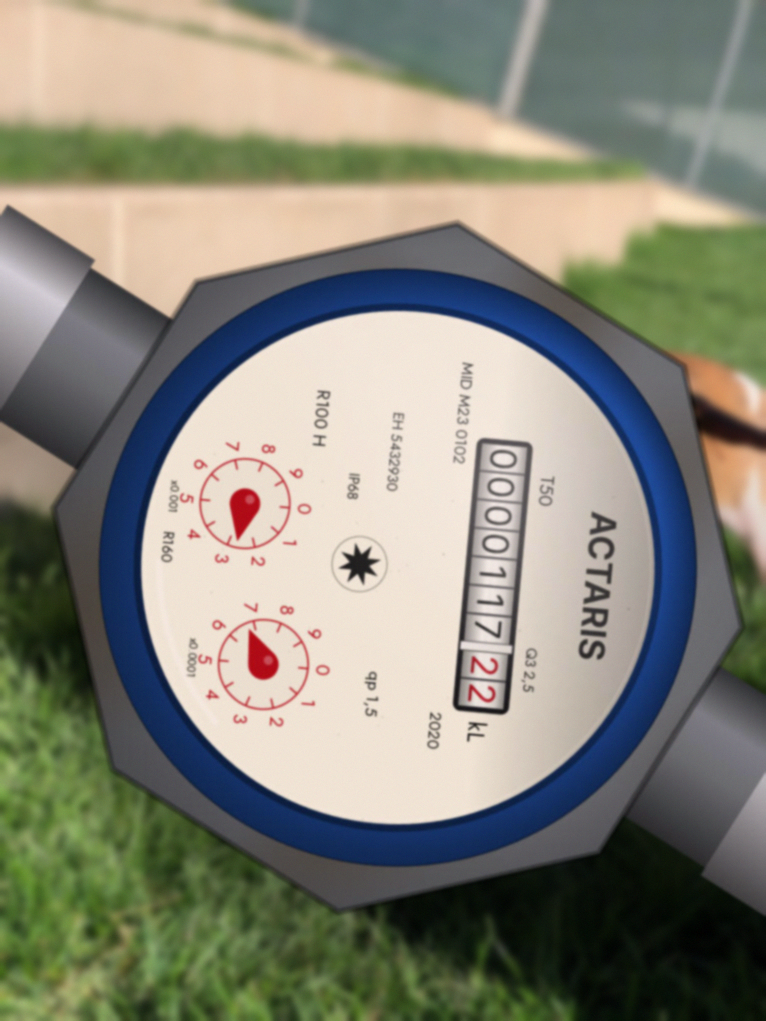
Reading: kL 117.2226
